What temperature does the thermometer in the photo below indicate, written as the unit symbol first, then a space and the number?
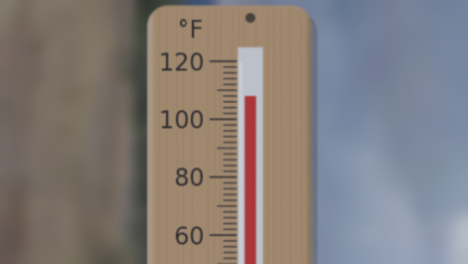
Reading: °F 108
